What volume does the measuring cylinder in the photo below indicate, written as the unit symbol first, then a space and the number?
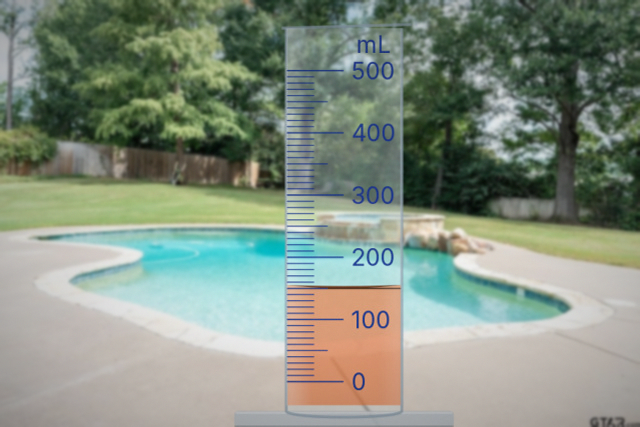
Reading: mL 150
